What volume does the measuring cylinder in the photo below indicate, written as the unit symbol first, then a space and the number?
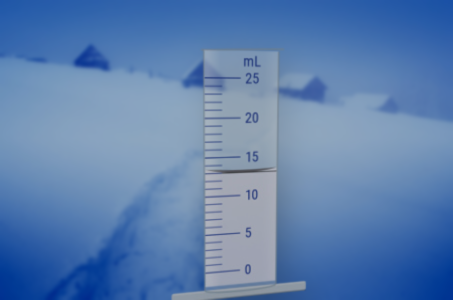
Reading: mL 13
